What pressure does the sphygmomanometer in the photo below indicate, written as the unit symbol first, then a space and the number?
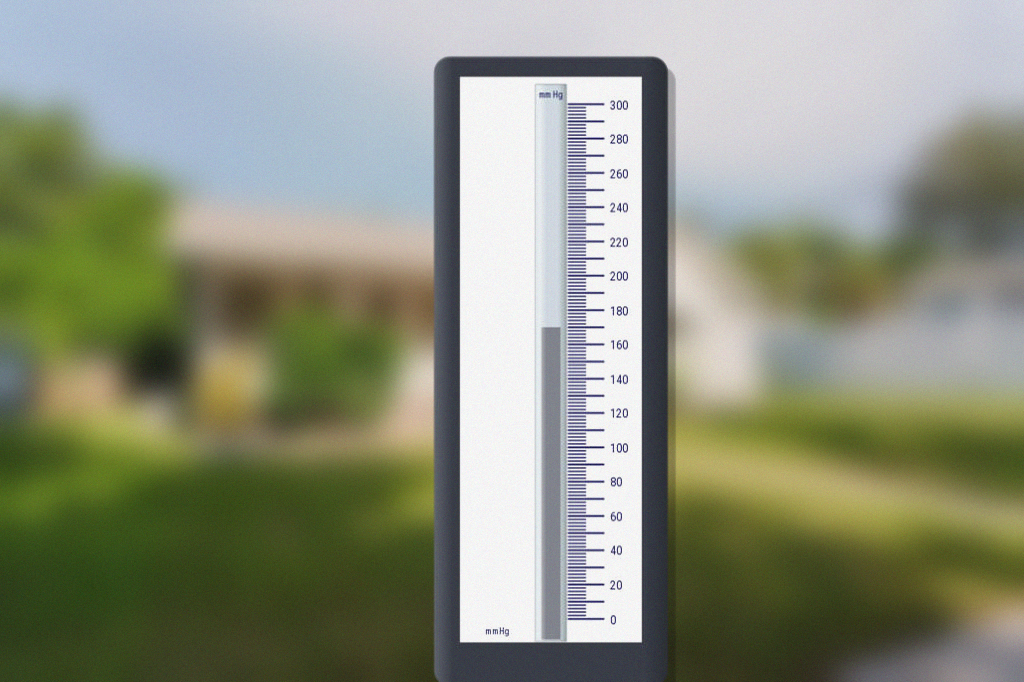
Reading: mmHg 170
